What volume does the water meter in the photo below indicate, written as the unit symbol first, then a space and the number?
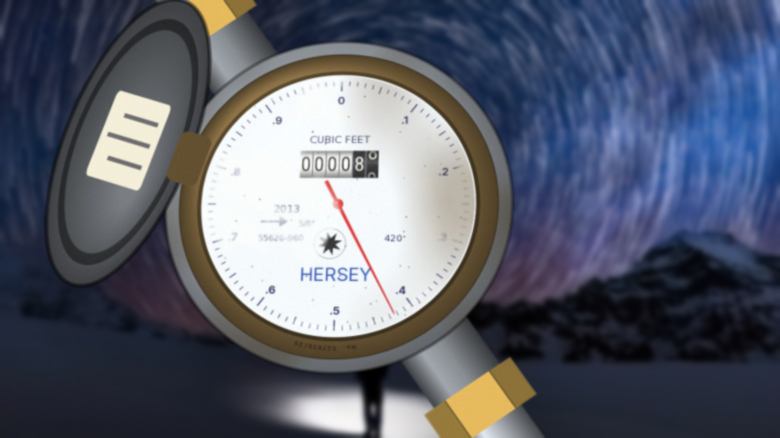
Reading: ft³ 88.42
